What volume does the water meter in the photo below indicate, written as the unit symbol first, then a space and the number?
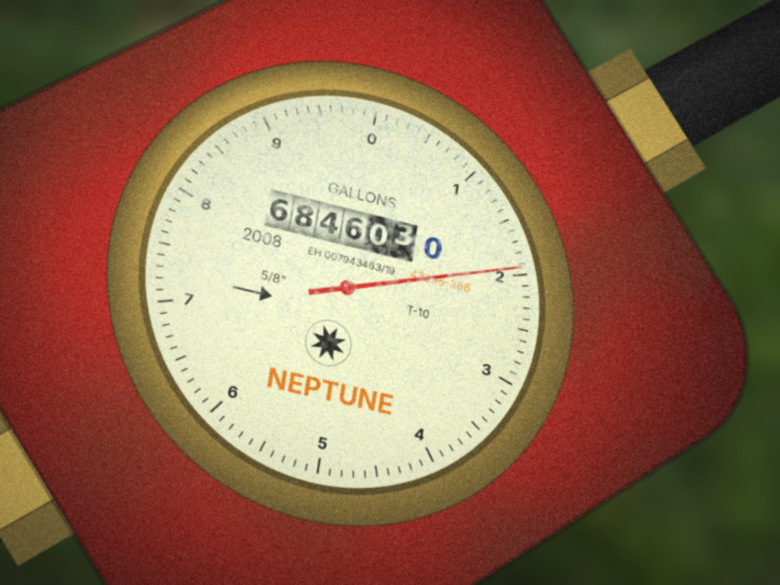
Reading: gal 6846031.9
